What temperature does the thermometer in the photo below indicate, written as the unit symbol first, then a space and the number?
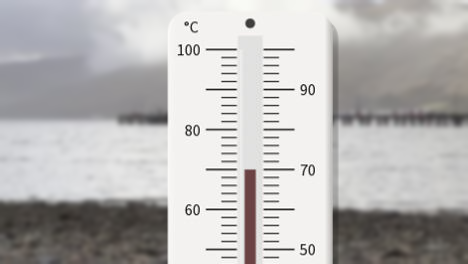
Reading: °C 70
